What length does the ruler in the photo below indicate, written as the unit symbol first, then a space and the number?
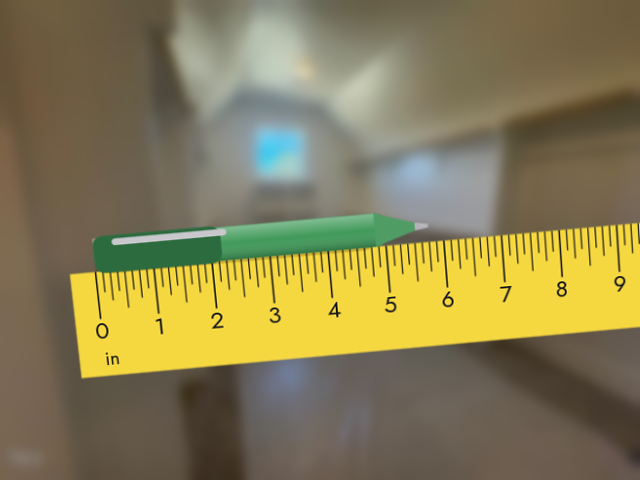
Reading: in 5.75
